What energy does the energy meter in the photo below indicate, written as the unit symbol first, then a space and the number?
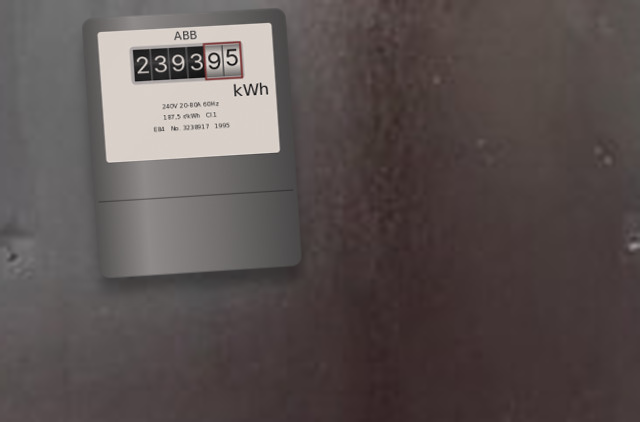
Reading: kWh 2393.95
